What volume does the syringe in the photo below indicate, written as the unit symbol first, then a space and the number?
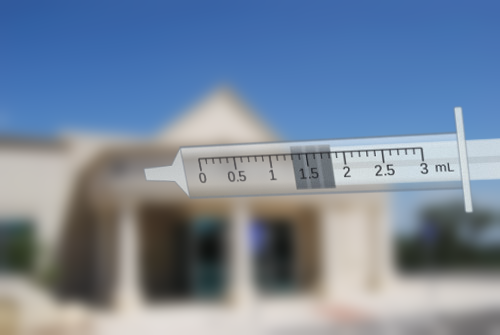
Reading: mL 1.3
